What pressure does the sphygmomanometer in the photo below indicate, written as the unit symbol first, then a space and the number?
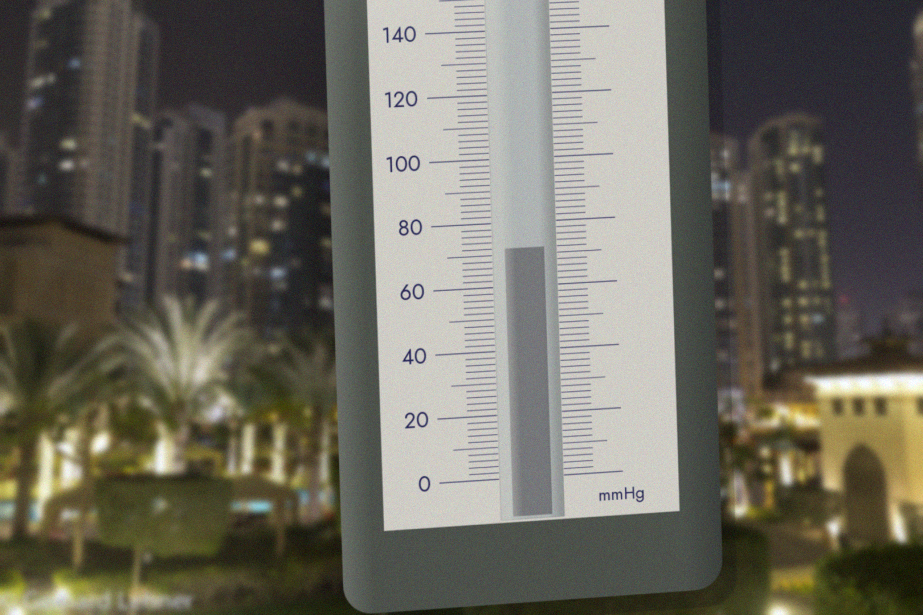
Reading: mmHg 72
